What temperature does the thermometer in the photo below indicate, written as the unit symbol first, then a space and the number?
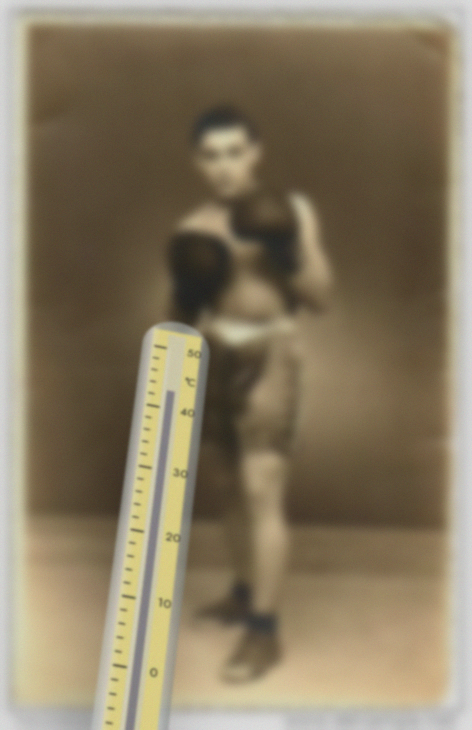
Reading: °C 43
